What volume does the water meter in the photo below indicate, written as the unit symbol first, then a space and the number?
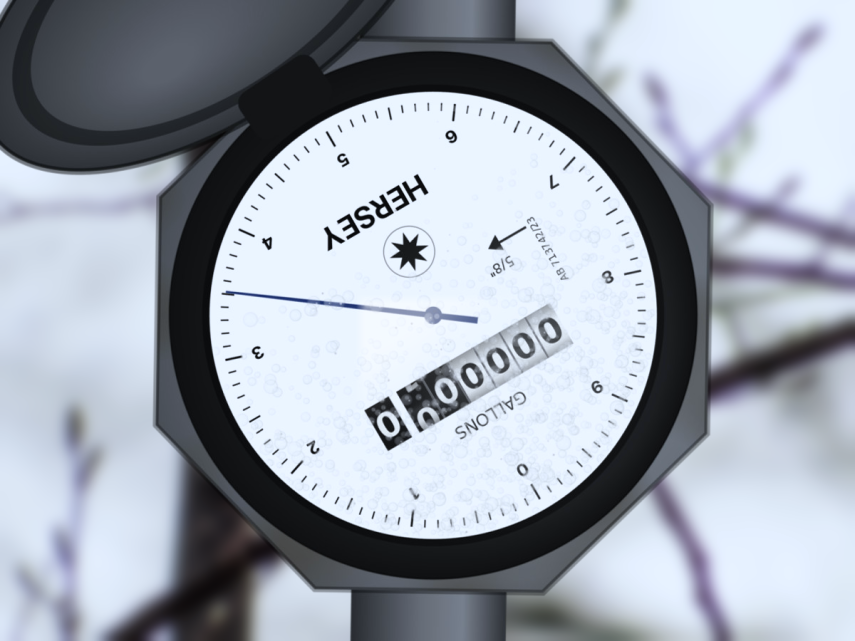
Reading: gal 3.5
